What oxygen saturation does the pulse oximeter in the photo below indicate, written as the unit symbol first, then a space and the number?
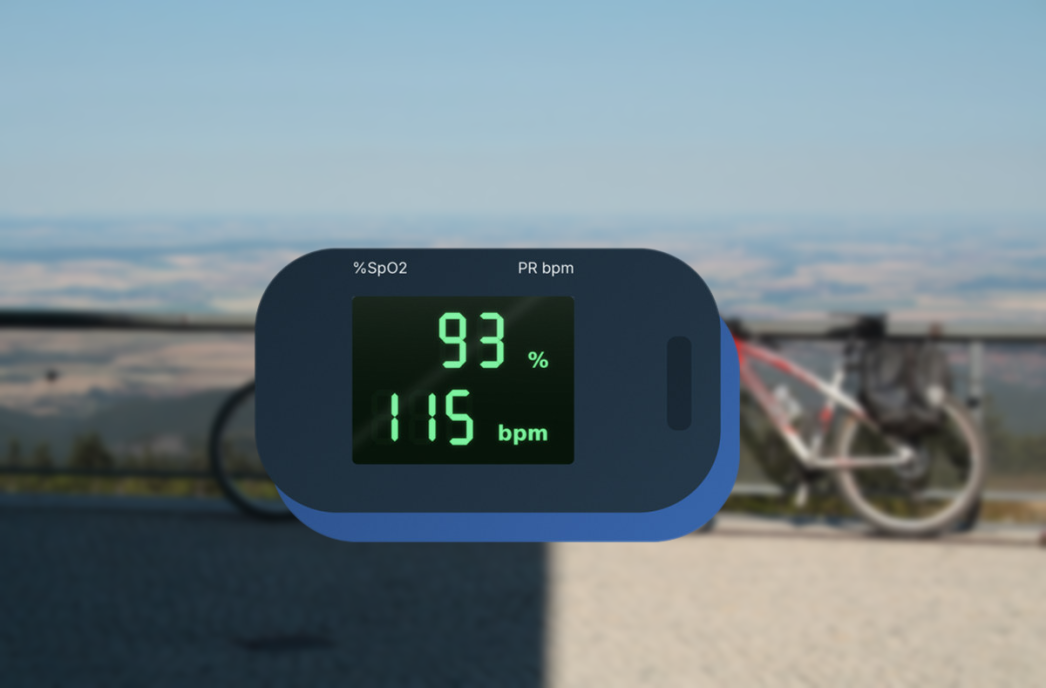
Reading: % 93
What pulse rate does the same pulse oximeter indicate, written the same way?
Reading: bpm 115
